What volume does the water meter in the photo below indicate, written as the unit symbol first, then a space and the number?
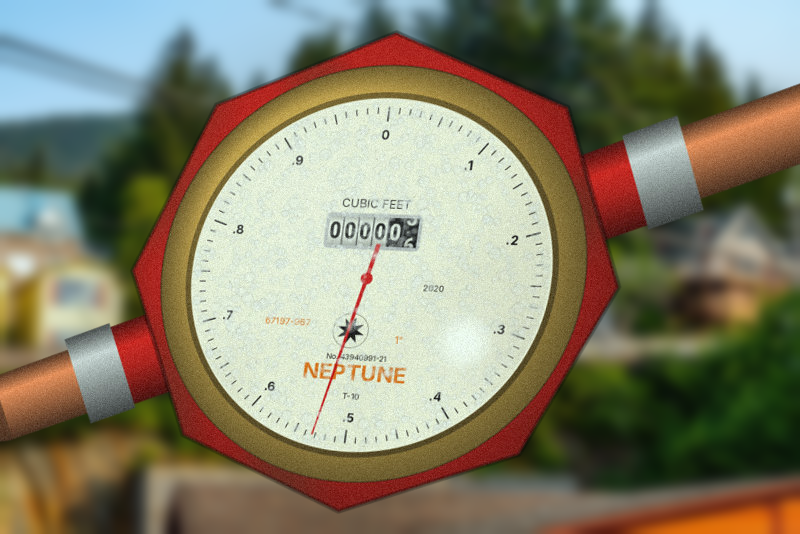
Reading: ft³ 5.53
